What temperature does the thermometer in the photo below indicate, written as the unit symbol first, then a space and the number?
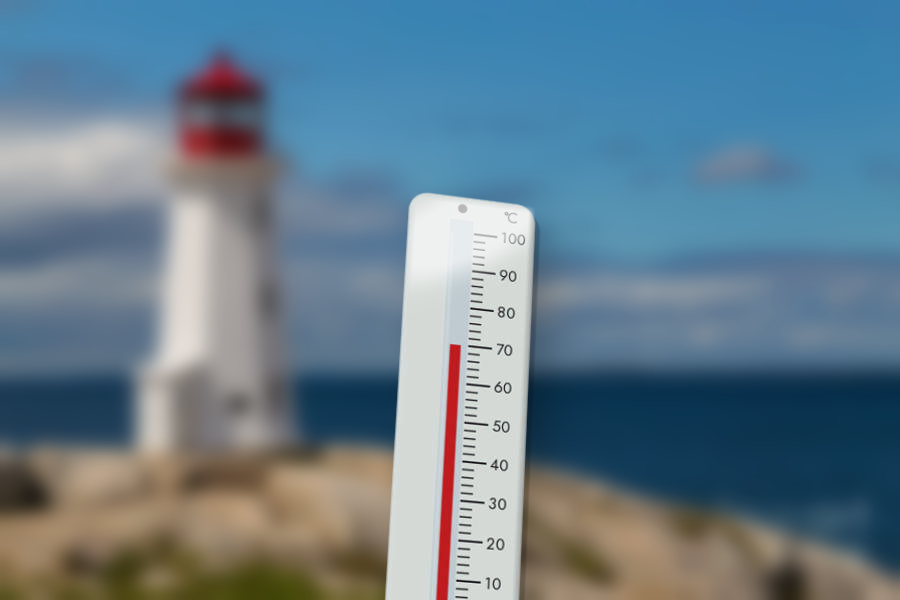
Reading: °C 70
